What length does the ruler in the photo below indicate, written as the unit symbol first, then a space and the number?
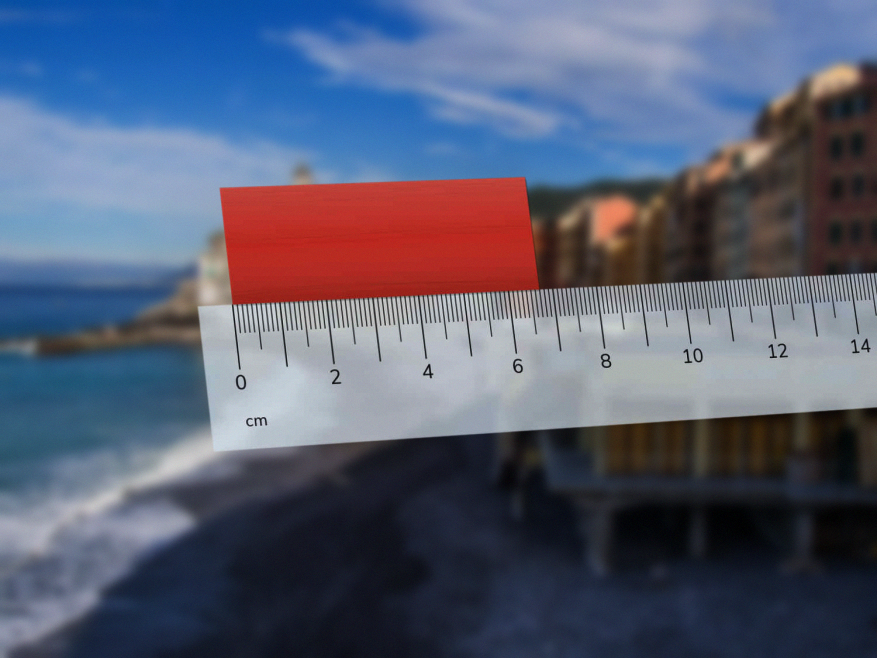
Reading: cm 6.7
